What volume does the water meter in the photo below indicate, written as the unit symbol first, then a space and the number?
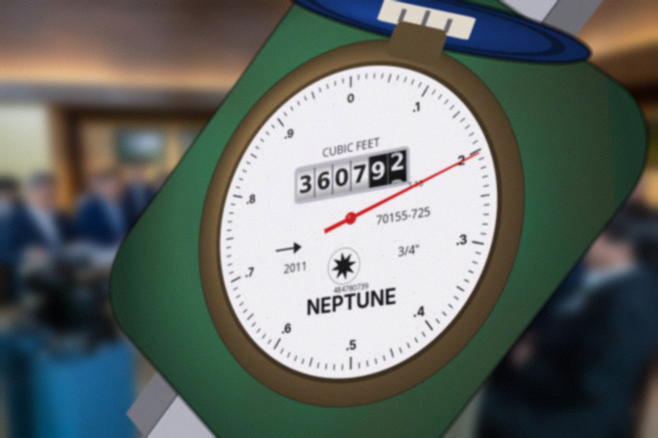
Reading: ft³ 360792.20
